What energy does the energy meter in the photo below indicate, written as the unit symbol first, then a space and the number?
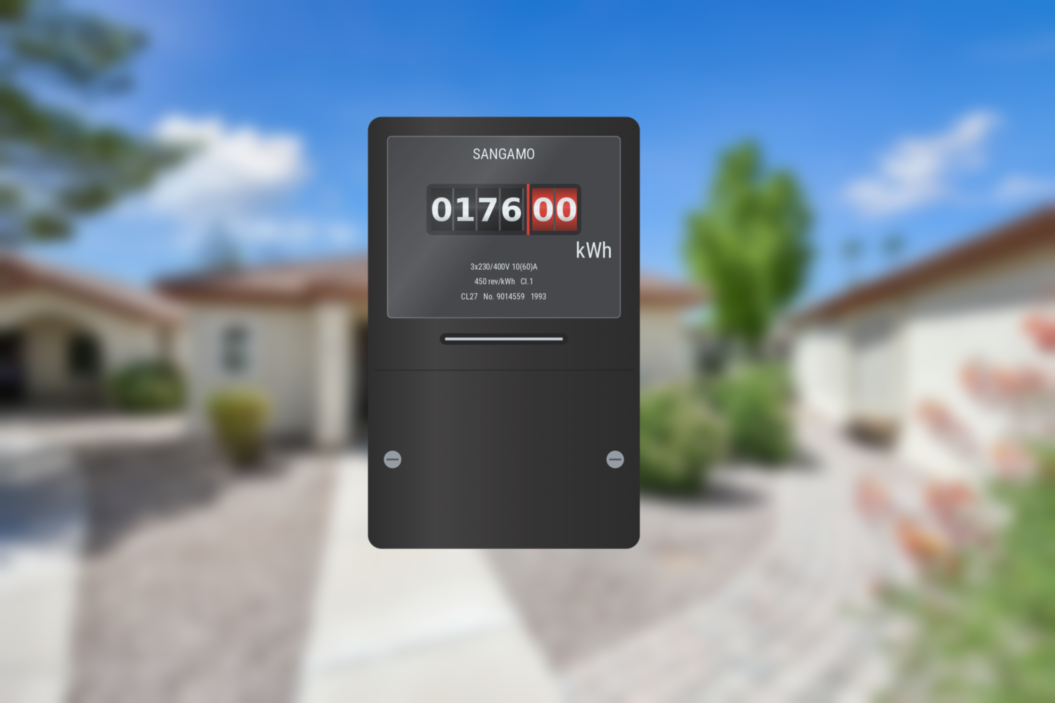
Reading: kWh 176.00
